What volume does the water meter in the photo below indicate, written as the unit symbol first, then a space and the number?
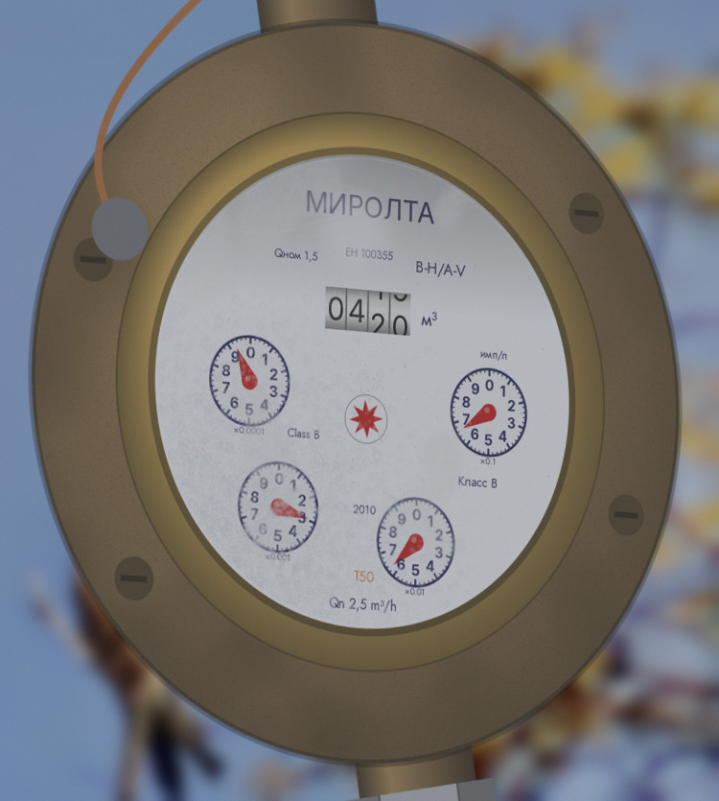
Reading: m³ 419.6629
